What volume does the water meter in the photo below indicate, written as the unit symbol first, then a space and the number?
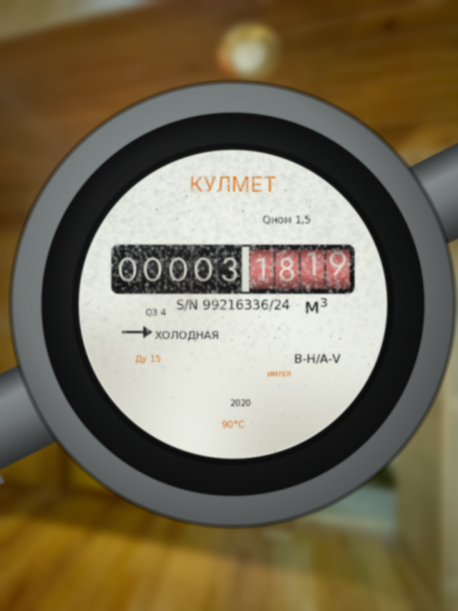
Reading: m³ 3.1819
